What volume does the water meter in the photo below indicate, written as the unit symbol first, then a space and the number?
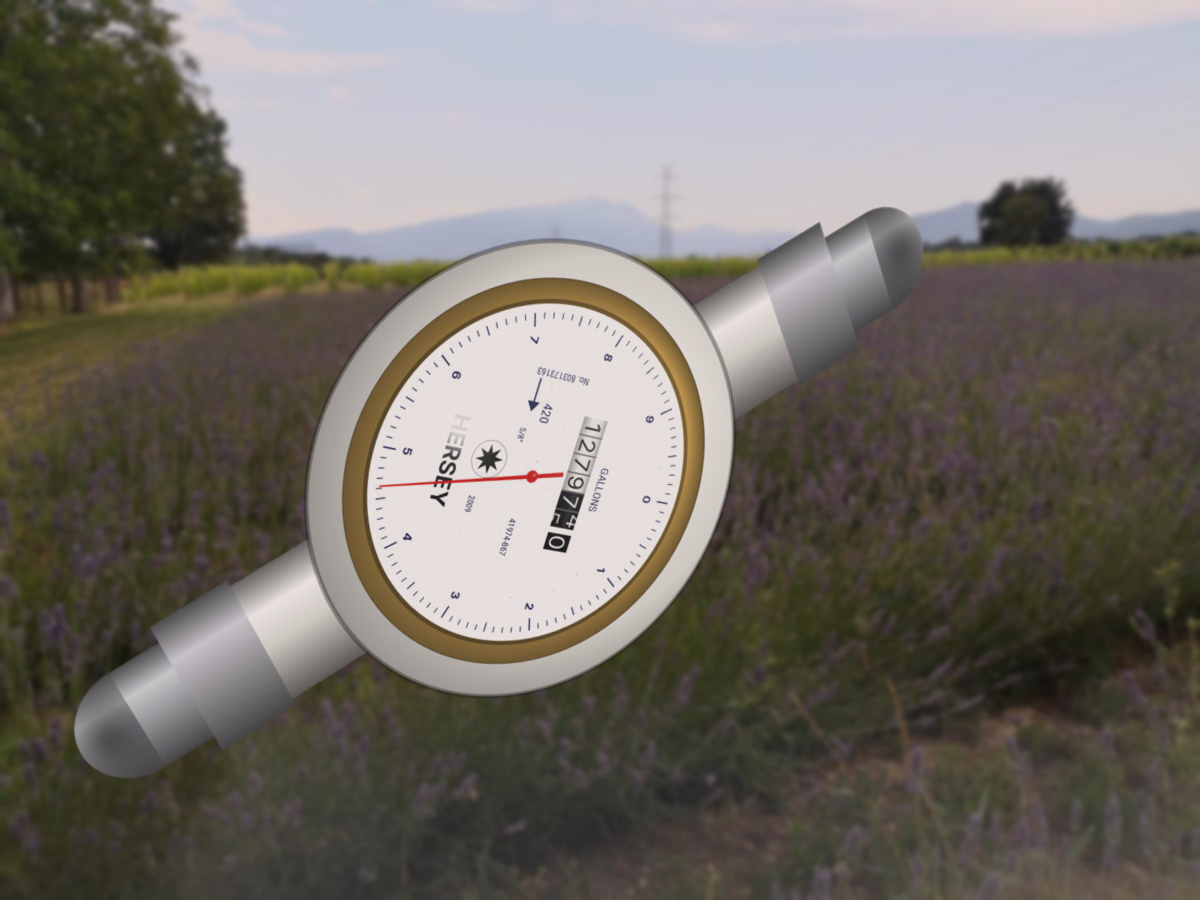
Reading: gal 1279744.6
